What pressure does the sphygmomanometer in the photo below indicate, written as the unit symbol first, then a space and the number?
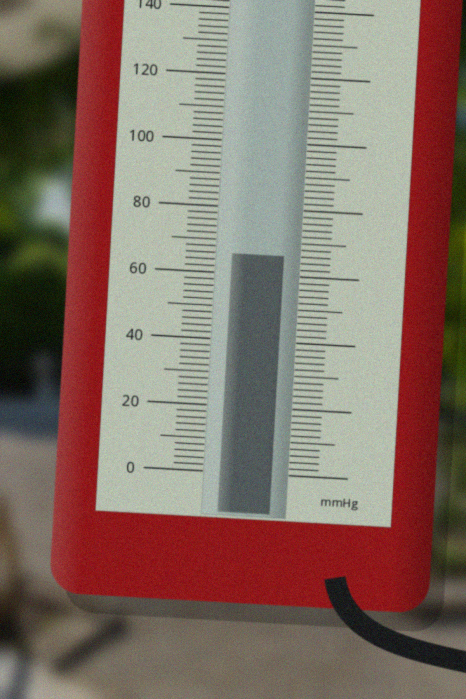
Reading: mmHg 66
